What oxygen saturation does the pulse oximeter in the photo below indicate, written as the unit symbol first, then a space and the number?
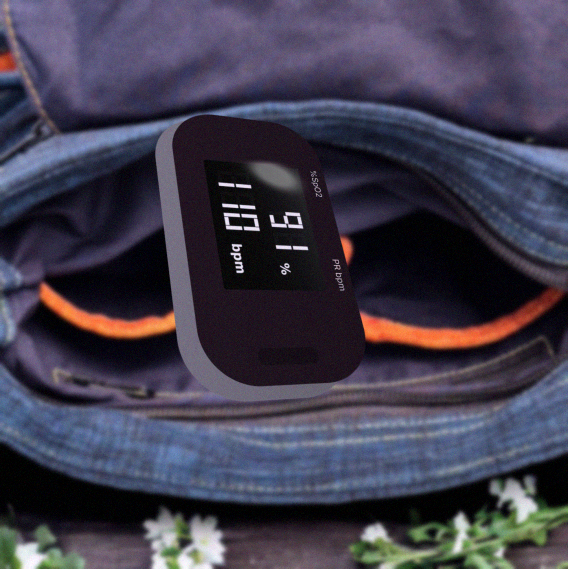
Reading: % 91
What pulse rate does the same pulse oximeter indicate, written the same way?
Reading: bpm 110
